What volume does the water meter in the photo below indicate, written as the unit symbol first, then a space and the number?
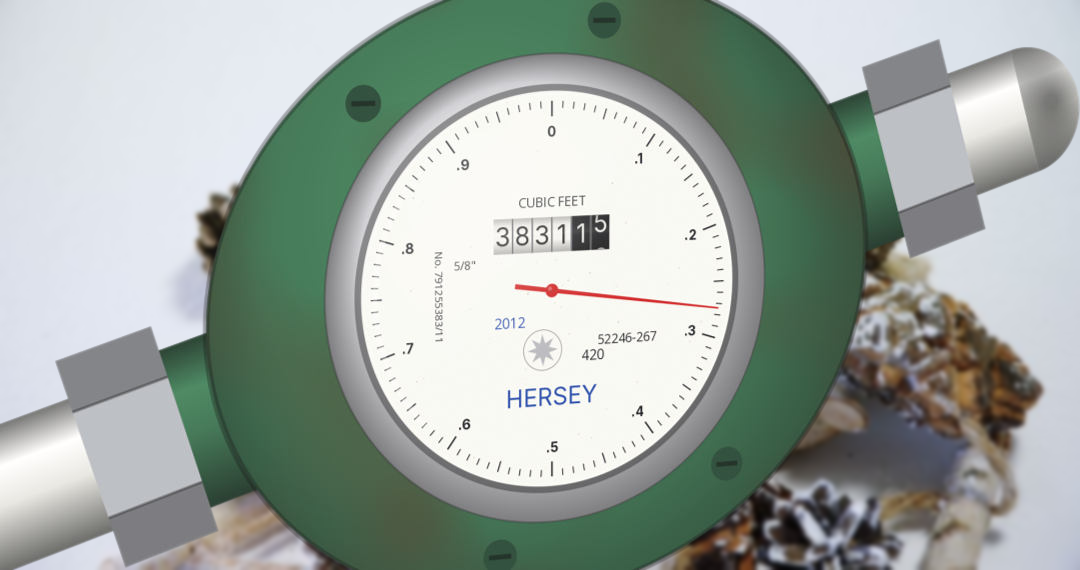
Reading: ft³ 383115.27
